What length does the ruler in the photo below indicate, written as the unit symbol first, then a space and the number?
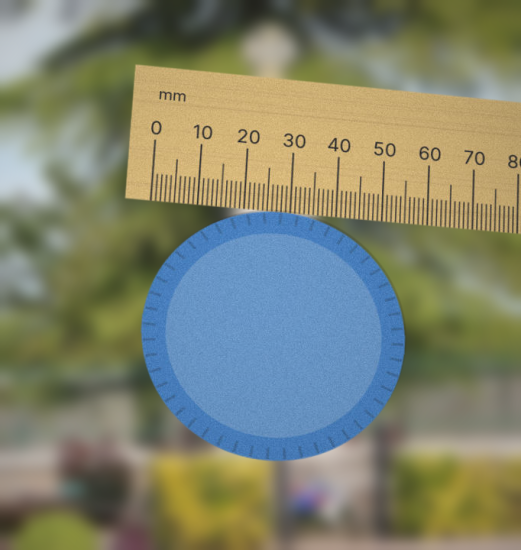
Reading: mm 56
